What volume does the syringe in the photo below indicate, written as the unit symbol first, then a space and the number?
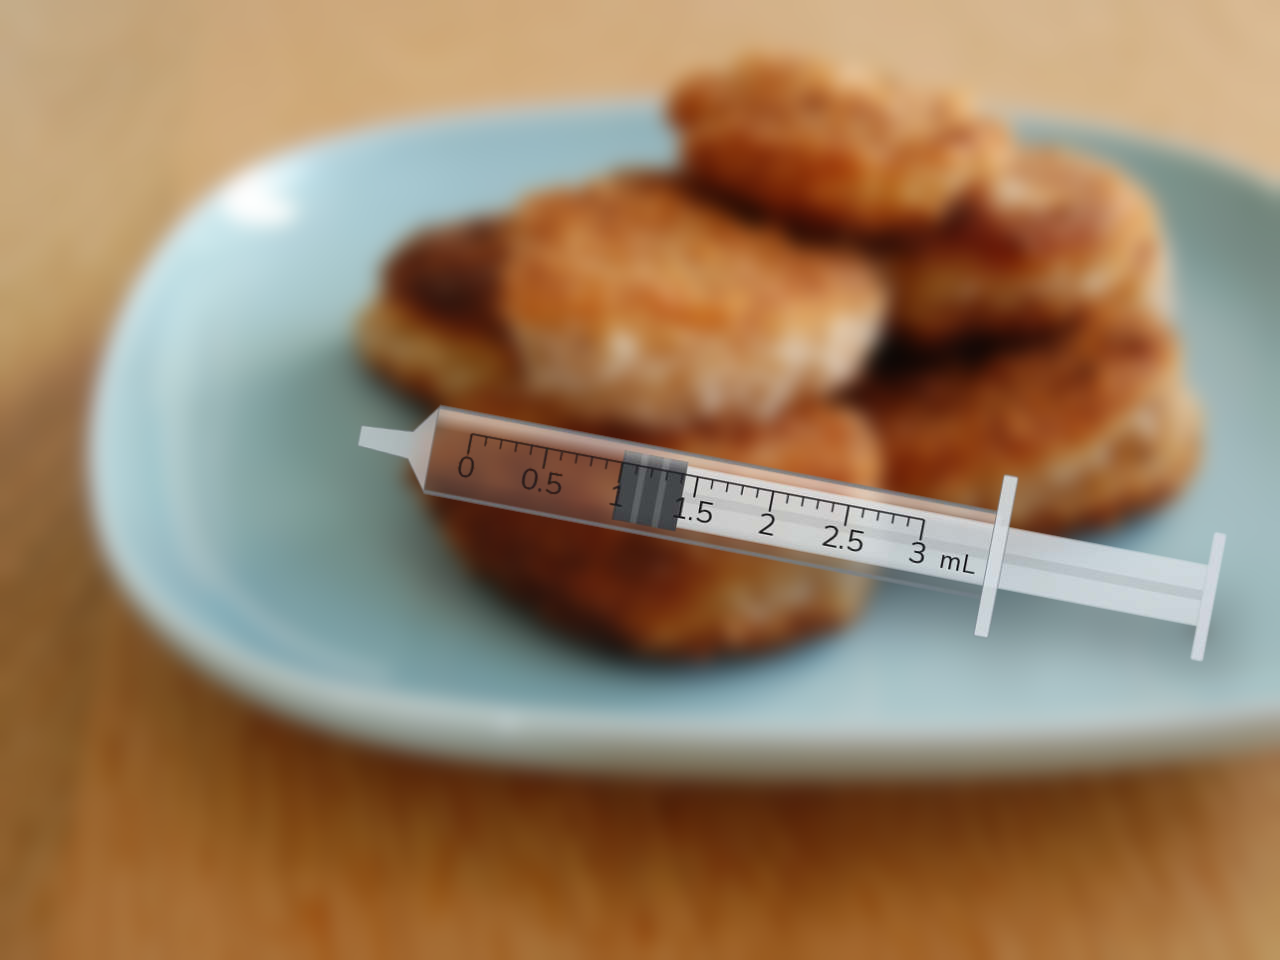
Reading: mL 1
